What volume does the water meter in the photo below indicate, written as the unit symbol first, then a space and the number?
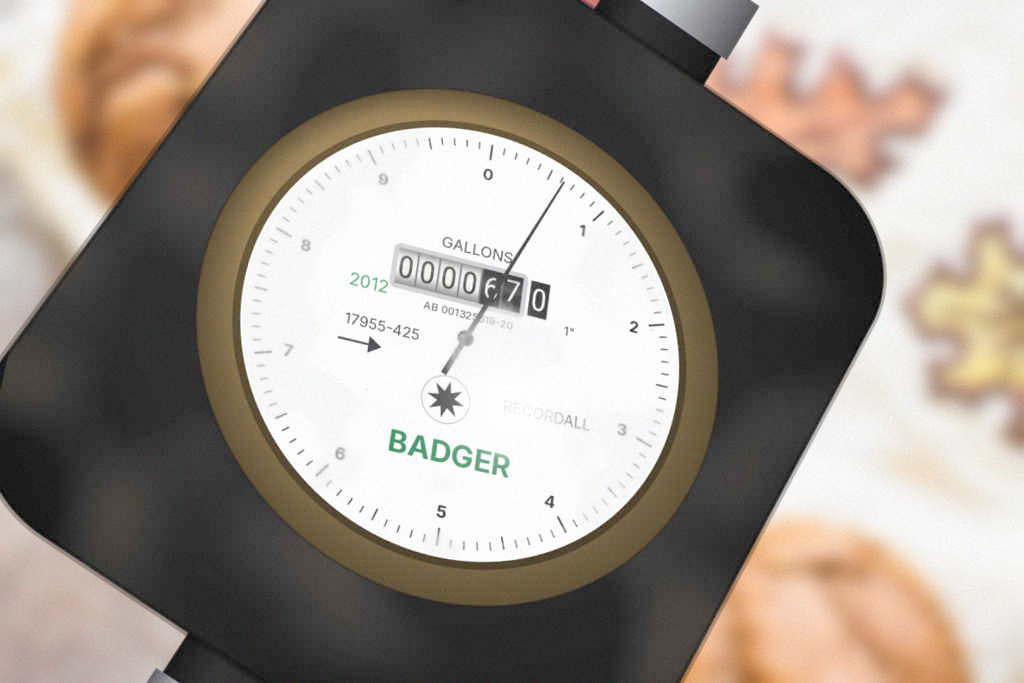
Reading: gal 670.6
